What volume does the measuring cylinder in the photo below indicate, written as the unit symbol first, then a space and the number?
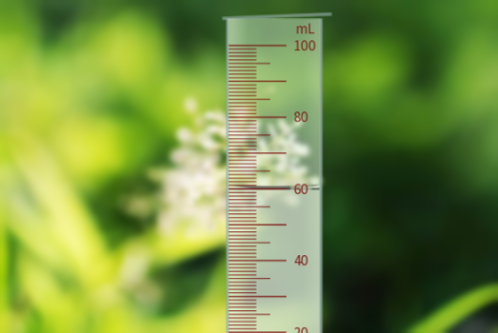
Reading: mL 60
